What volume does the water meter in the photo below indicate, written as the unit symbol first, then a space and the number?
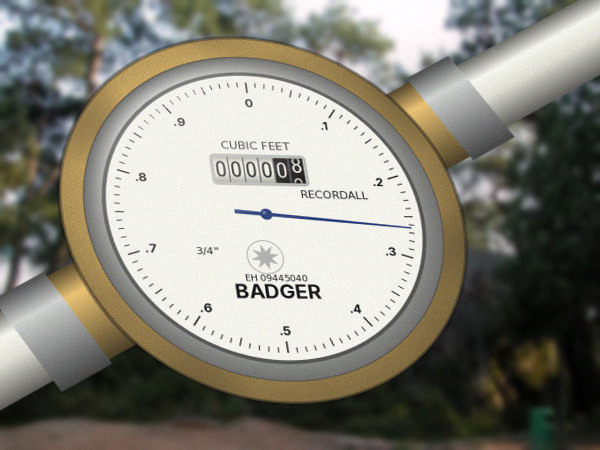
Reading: ft³ 8.26
